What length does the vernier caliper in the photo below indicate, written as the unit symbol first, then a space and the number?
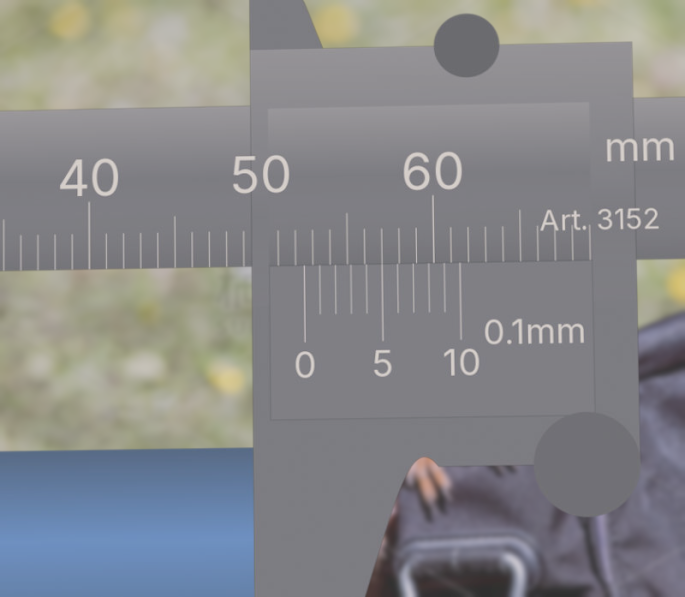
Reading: mm 52.5
